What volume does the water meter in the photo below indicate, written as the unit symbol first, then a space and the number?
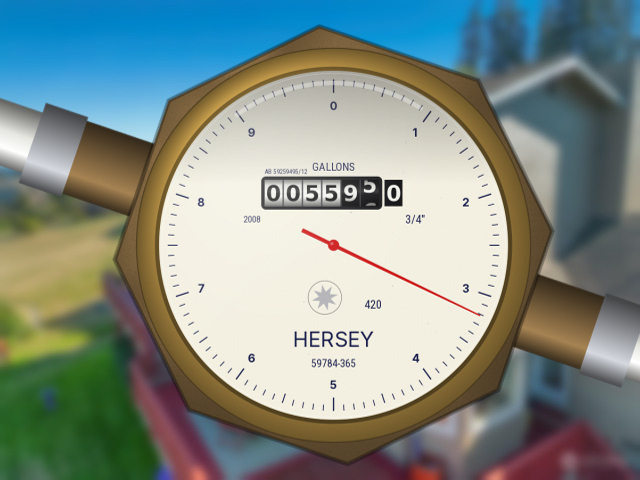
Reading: gal 55953.2
